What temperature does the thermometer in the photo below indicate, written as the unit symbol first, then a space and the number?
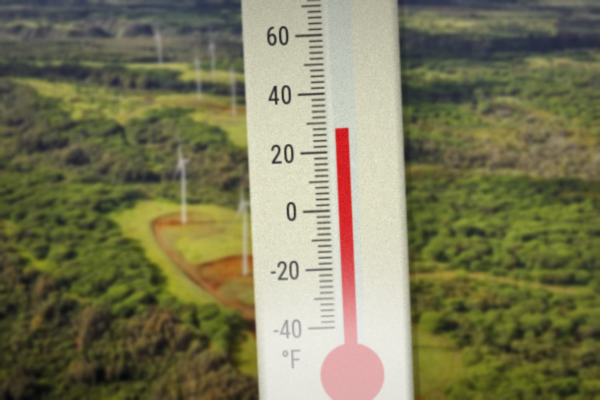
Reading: °F 28
